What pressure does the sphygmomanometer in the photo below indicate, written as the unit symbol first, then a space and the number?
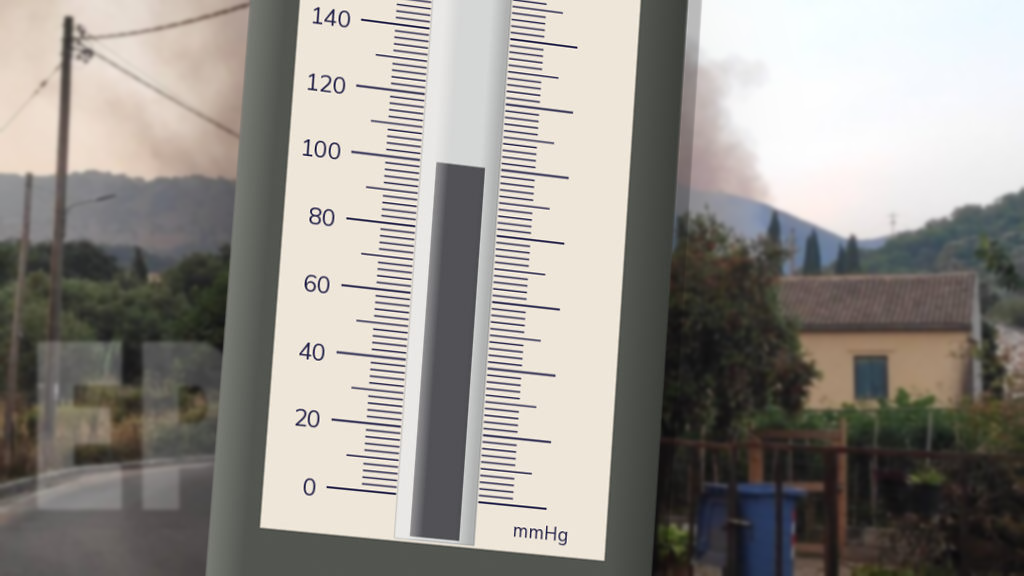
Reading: mmHg 100
